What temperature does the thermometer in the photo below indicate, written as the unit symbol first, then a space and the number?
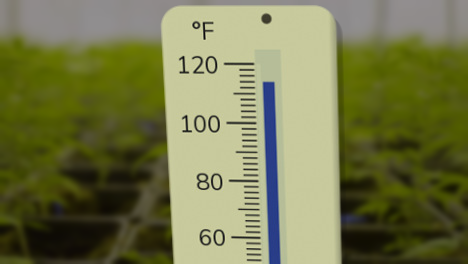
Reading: °F 114
